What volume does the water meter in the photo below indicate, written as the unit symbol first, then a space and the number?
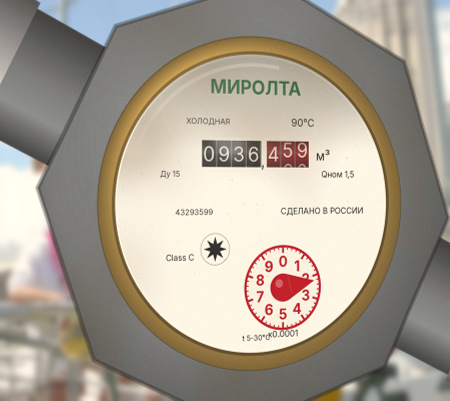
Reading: m³ 936.4592
